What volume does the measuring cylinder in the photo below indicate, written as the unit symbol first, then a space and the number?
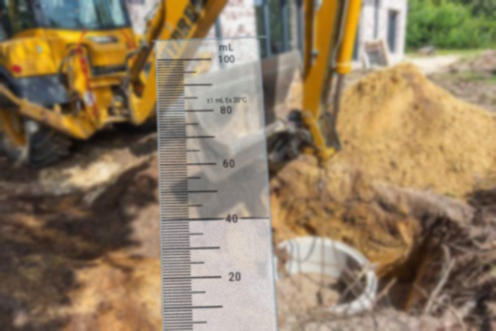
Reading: mL 40
